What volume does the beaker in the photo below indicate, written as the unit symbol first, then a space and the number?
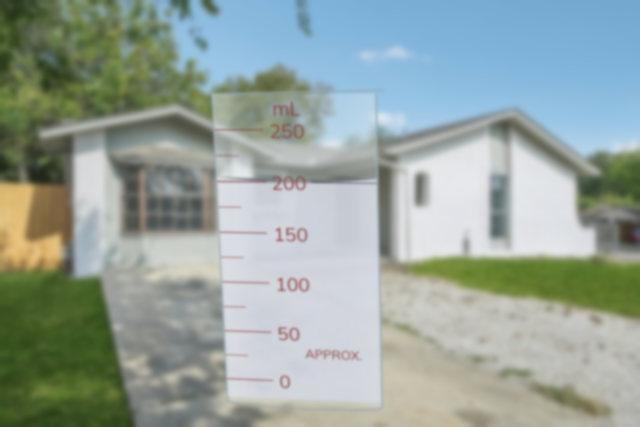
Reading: mL 200
